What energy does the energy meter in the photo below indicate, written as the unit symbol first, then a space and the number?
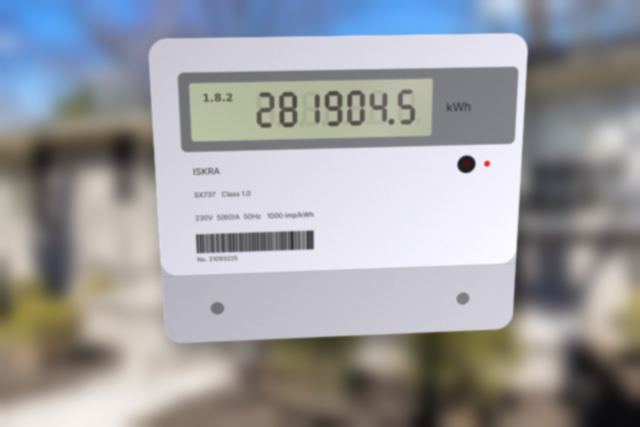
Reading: kWh 281904.5
